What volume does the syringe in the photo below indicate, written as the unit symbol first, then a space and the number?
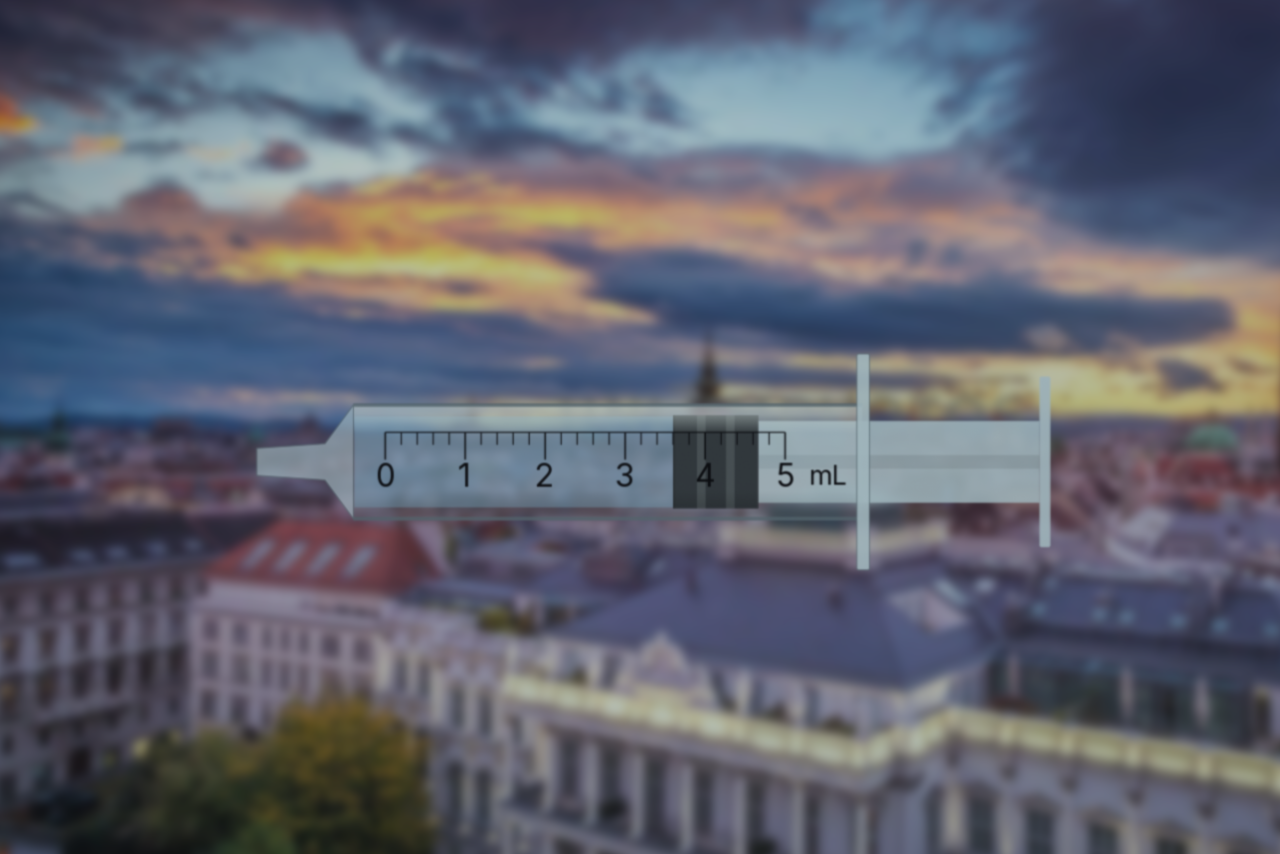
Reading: mL 3.6
